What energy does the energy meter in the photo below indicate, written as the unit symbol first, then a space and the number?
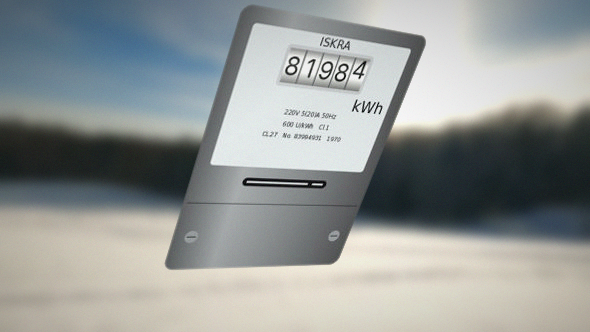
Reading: kWh 81984
